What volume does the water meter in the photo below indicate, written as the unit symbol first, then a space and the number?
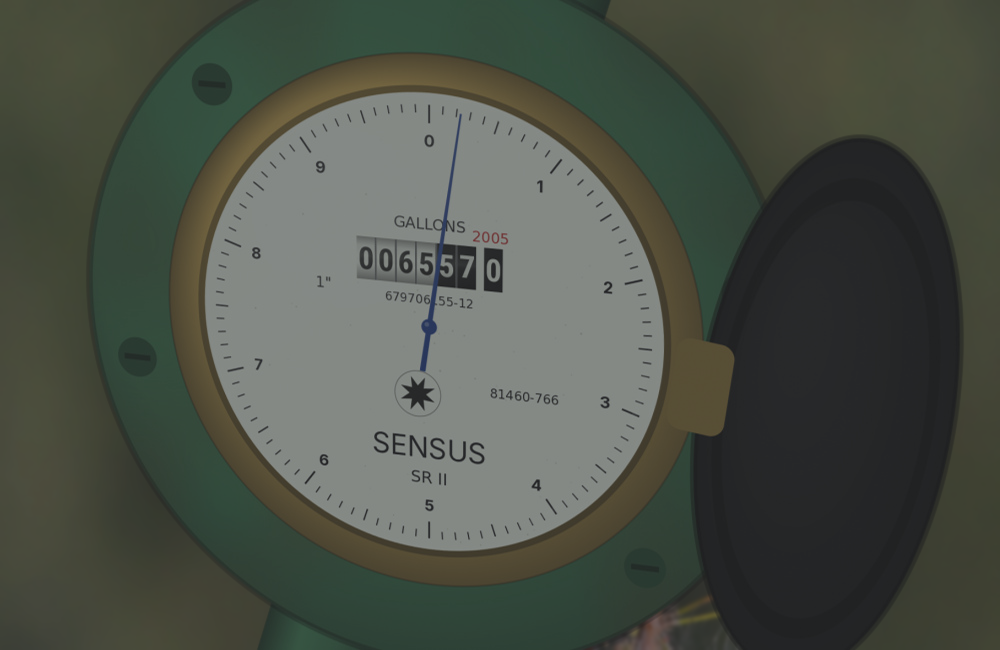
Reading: gal 65570.2
